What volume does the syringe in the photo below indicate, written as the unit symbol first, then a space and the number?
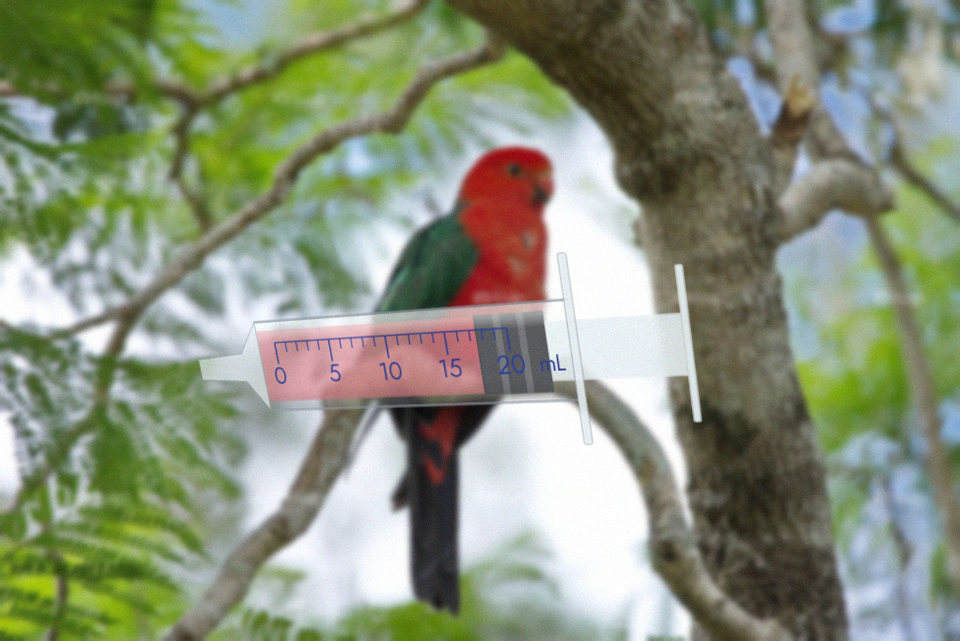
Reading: mL 17.5
